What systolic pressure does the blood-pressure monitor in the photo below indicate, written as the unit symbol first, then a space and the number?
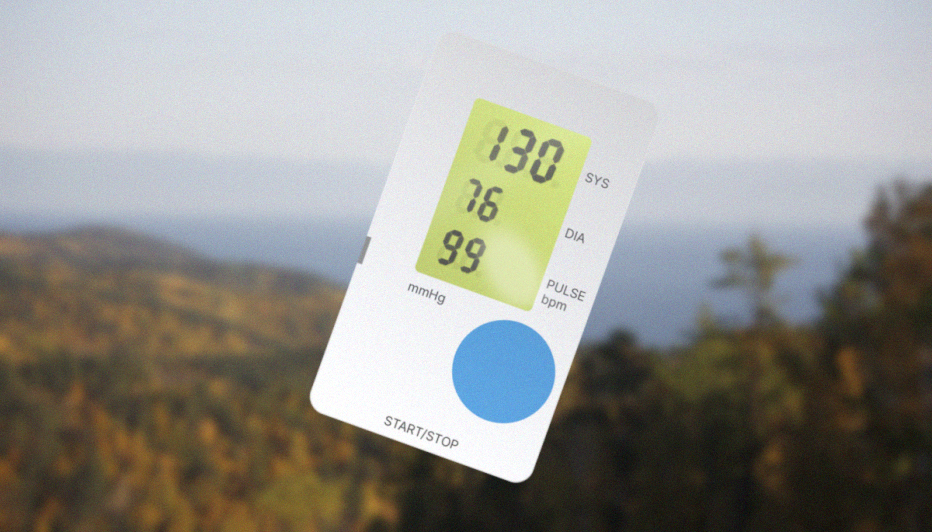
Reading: mmHg 130
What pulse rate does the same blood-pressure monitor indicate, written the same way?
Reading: bpm 99
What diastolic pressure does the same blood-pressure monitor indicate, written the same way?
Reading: mmHg 76
